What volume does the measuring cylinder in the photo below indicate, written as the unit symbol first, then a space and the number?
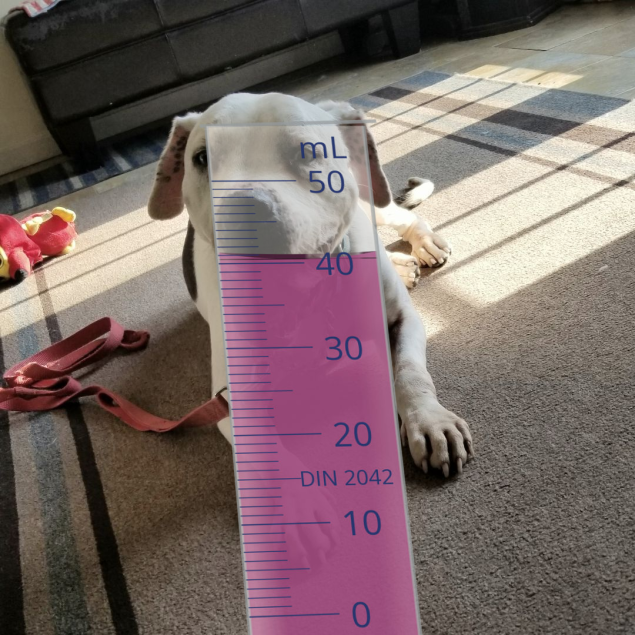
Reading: mL 40.5
